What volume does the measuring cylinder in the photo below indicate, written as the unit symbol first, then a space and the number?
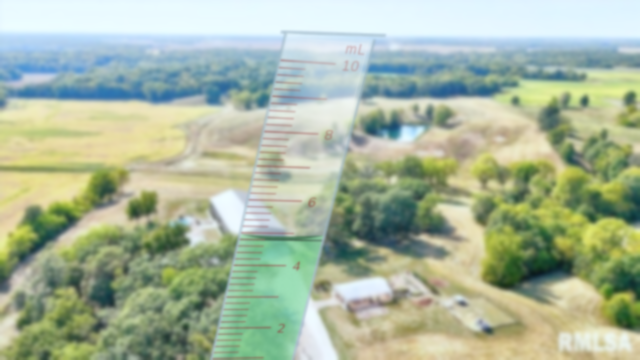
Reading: mL 4.8
